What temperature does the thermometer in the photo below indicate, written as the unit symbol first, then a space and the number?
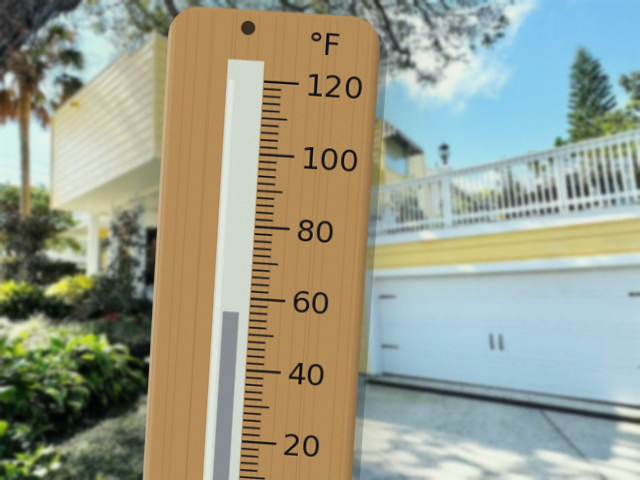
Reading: °F 56
